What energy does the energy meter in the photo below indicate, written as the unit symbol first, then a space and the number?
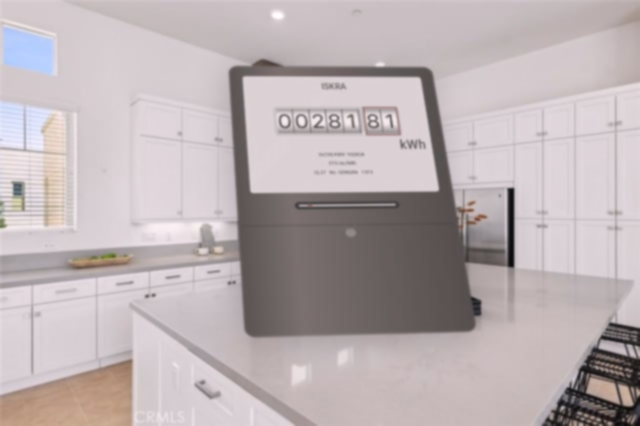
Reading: kWh 281.81
